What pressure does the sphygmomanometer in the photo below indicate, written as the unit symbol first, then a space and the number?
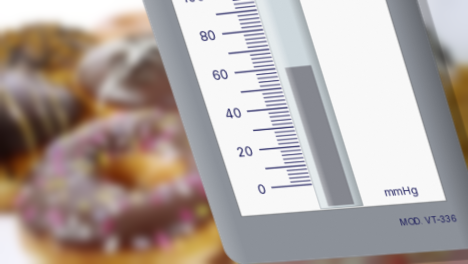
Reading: mmHg 60
